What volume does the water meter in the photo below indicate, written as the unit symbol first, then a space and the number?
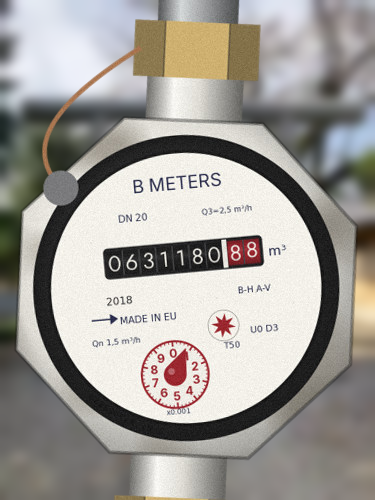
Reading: m³ 631180.880
